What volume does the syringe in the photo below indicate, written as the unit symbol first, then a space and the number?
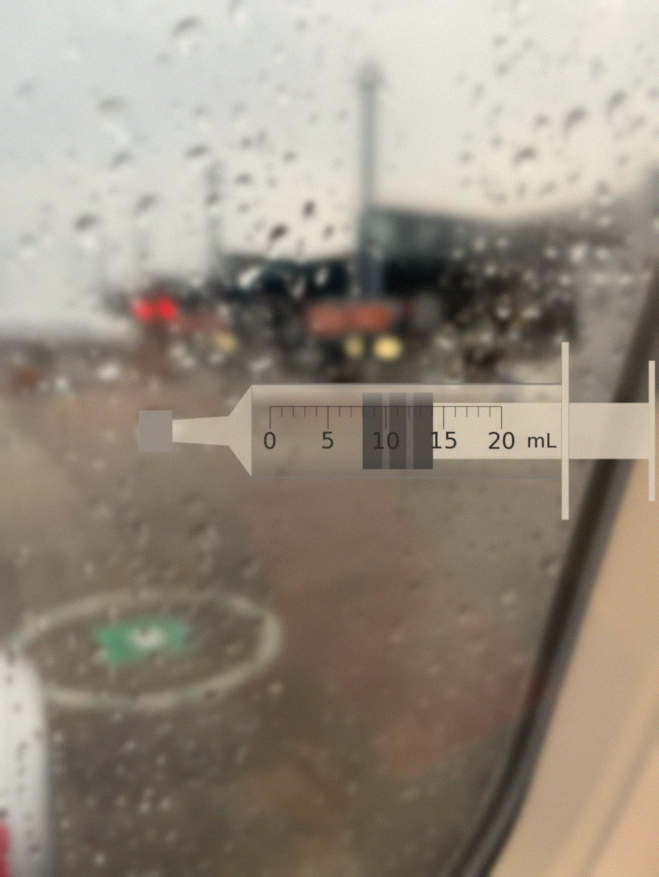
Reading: mL 8
